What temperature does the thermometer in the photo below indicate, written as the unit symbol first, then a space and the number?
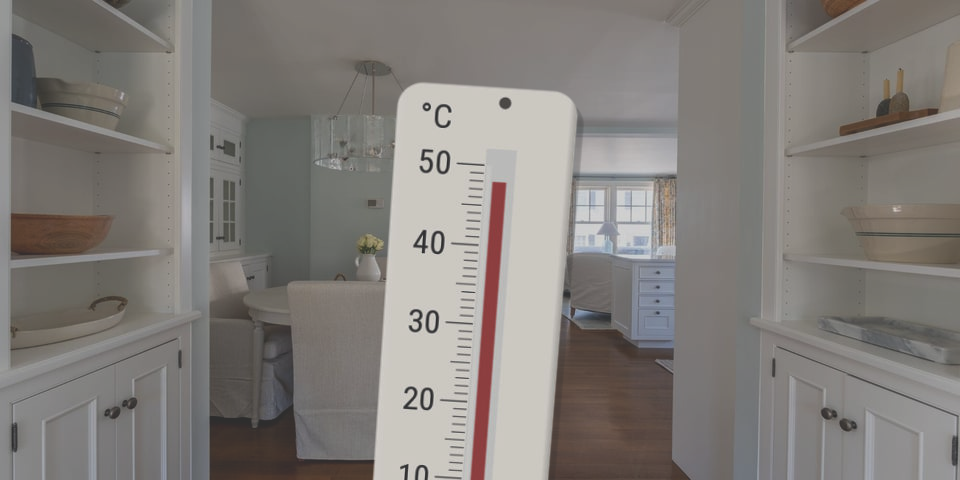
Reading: °C 48
